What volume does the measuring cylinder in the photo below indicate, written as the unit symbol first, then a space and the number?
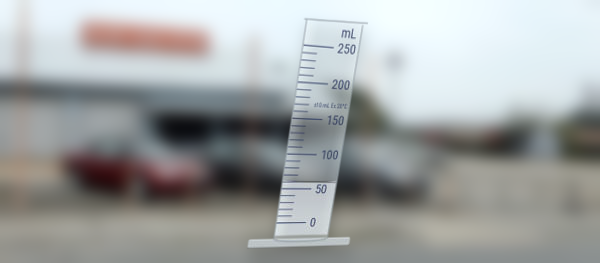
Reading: mL 60
